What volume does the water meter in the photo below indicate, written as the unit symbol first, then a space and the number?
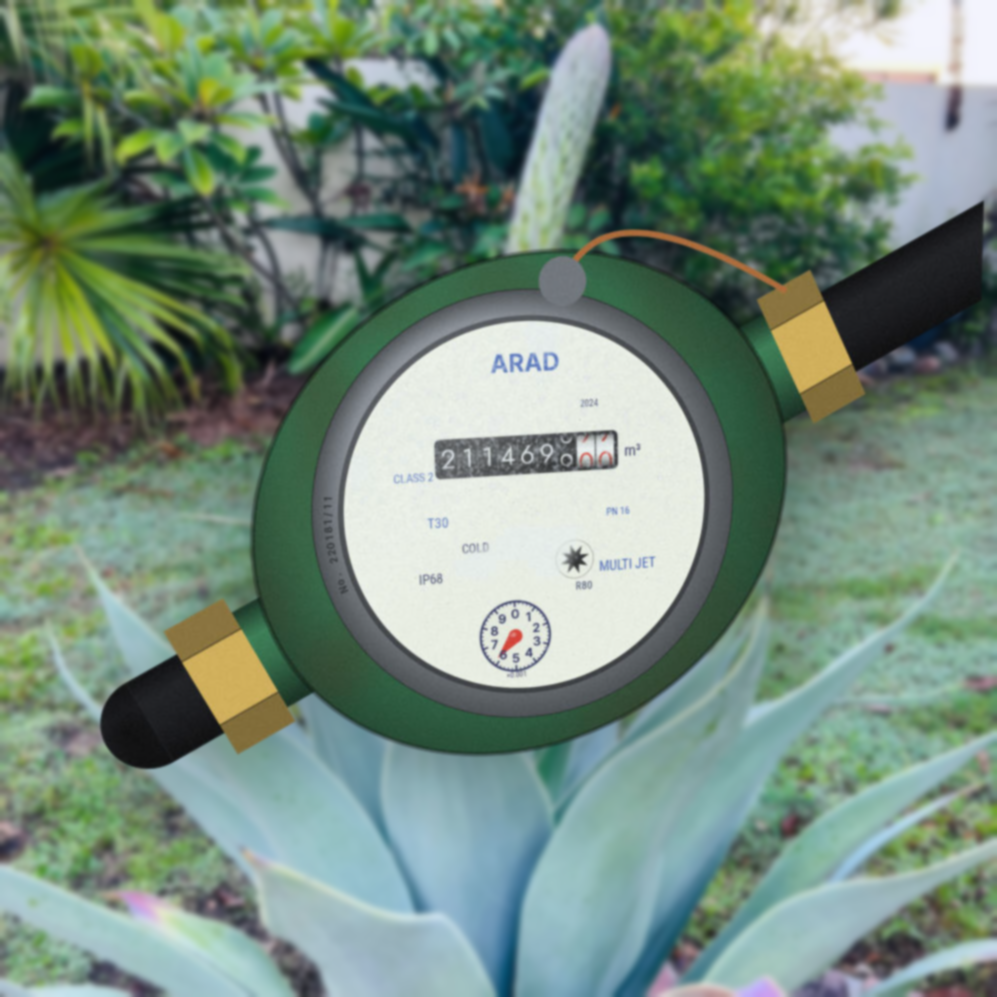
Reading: m³ 2114698.996
